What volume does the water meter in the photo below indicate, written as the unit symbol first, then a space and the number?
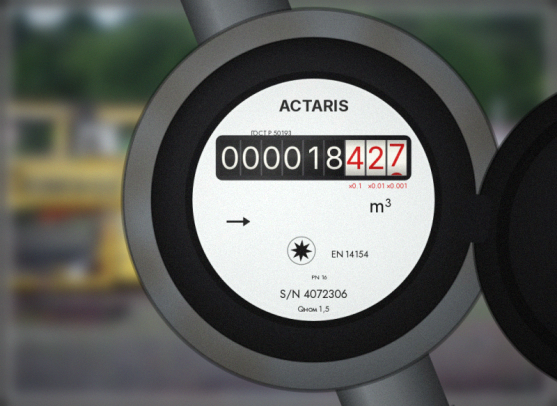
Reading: m³ 18.427
